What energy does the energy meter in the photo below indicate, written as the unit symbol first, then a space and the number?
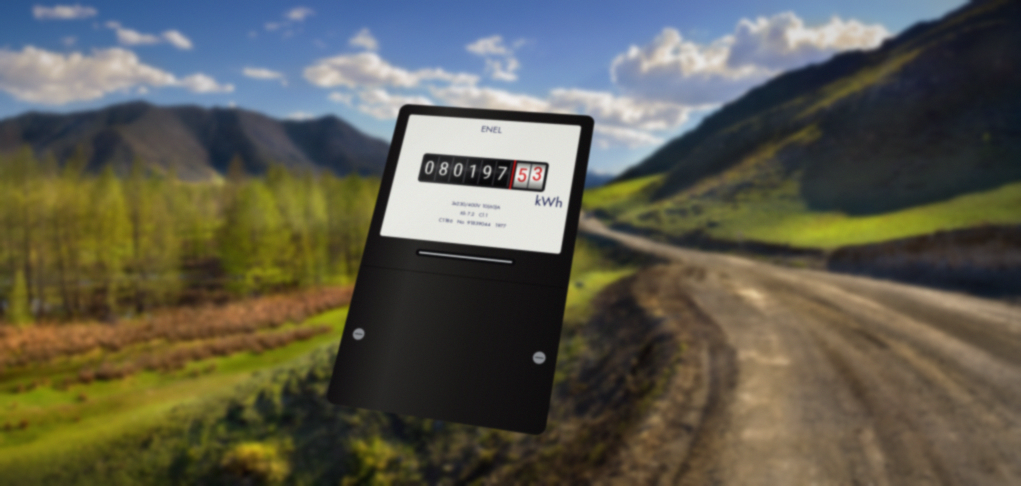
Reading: kWh 80197.53
